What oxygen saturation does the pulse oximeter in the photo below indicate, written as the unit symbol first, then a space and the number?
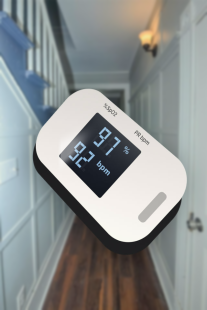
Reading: % 97
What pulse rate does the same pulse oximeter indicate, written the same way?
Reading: bpm 92
